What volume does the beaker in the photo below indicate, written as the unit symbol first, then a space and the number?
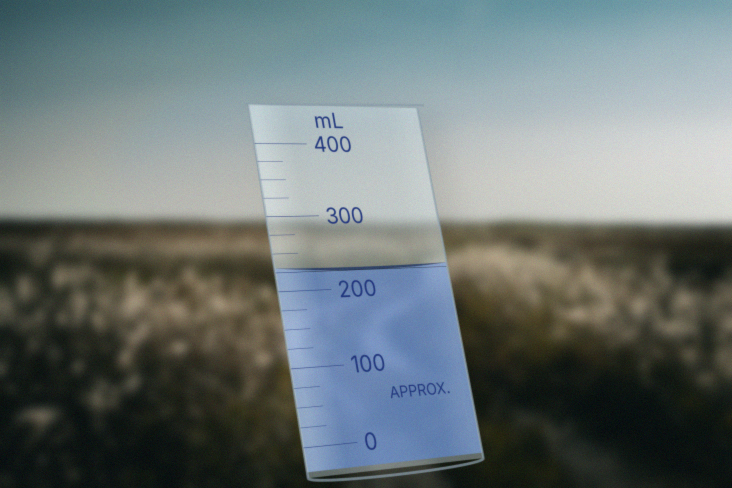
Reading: mL 225
